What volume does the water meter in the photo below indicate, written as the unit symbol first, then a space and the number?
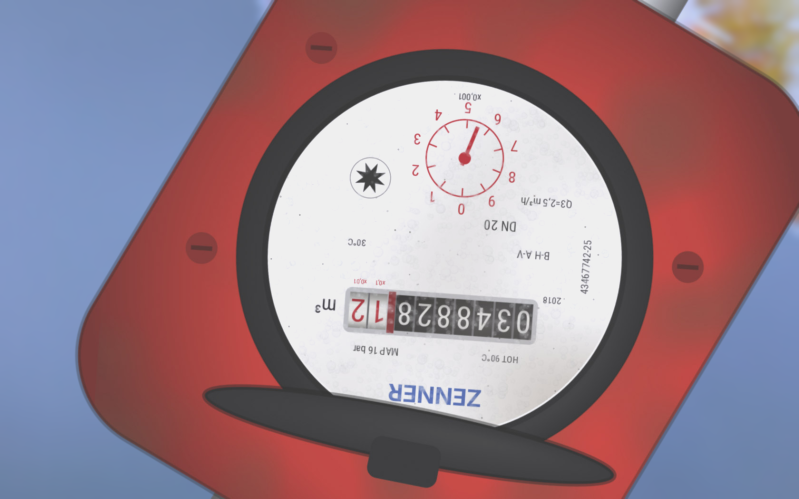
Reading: m³ 348828.125
